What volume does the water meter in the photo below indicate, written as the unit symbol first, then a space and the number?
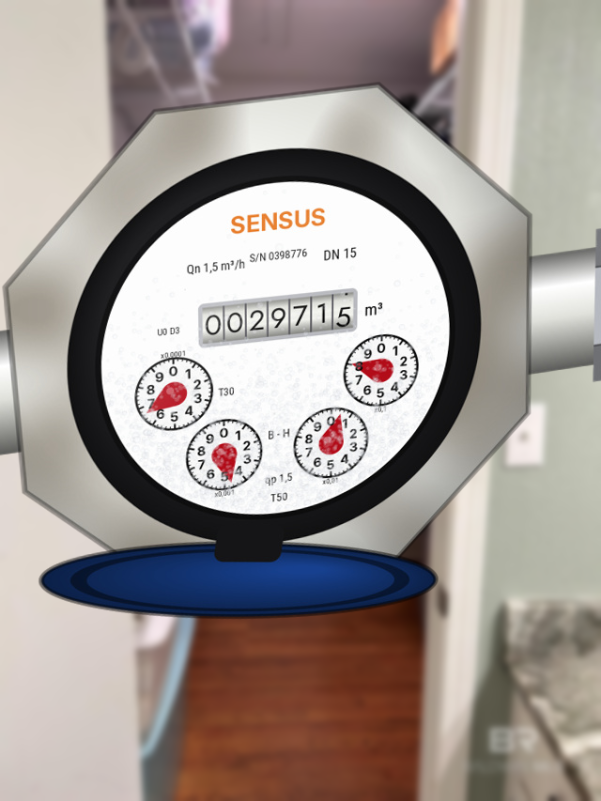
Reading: m³ 29714.8046
